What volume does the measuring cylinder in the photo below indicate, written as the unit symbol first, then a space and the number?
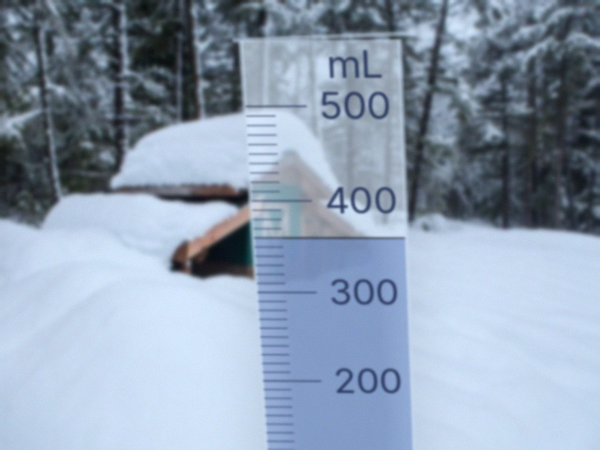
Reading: mL 360
